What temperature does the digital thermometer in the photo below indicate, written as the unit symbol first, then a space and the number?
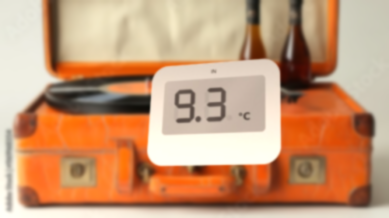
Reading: °C 9.3
